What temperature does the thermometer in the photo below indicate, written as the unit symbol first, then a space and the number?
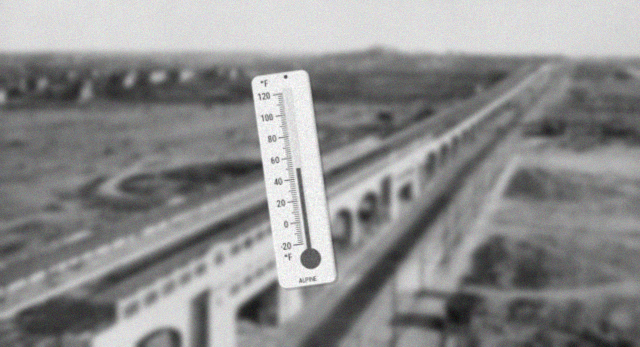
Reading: °F 50
